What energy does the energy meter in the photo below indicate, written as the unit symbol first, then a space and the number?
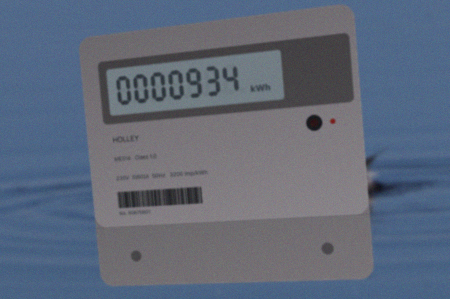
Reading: kWh 934
